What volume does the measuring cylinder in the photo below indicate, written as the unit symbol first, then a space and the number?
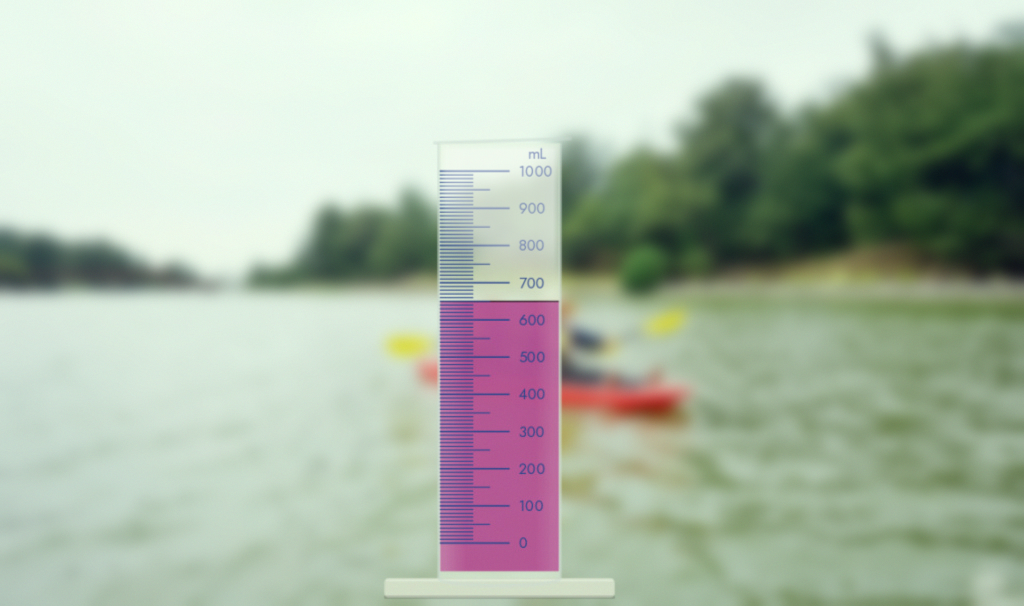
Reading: mL 650
